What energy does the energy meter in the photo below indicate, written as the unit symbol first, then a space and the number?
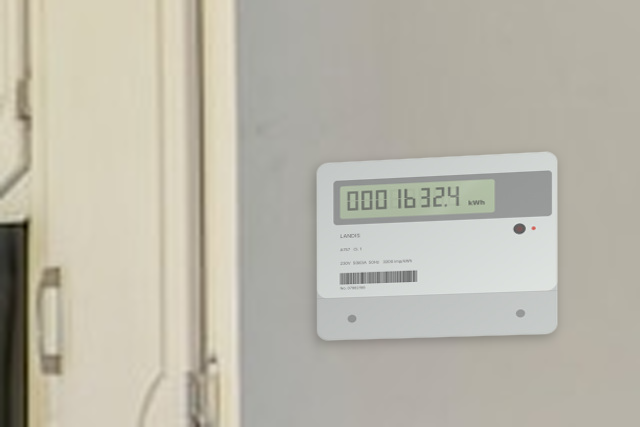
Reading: kWh 1632.4
